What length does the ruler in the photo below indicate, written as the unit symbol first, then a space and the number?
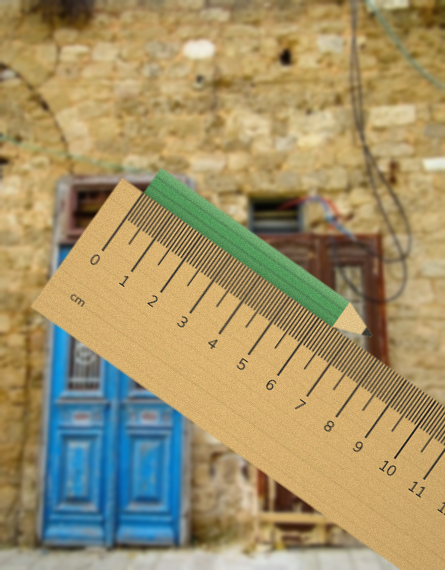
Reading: cm 7.5
